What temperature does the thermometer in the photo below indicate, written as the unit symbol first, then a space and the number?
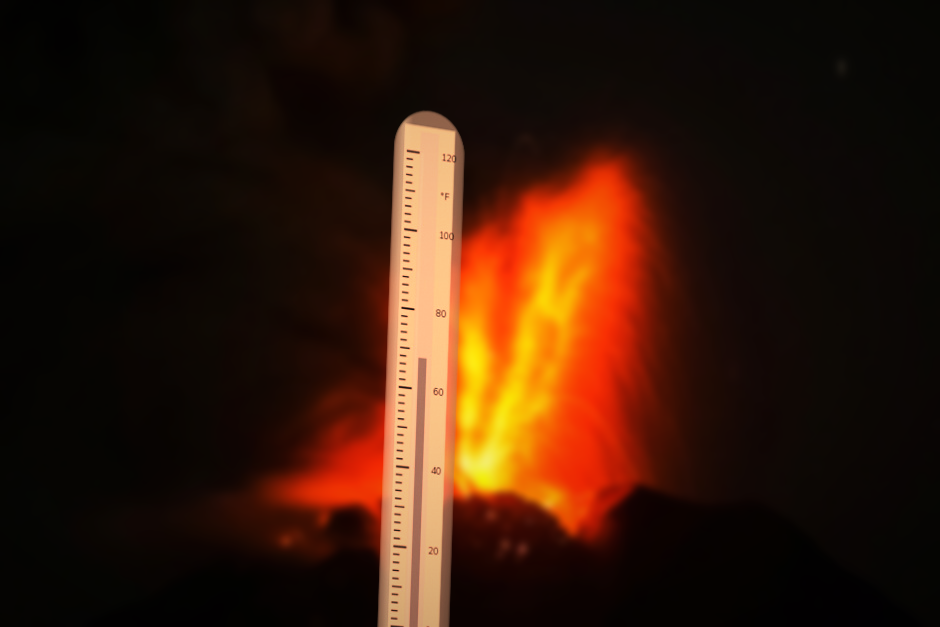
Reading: °F 68
